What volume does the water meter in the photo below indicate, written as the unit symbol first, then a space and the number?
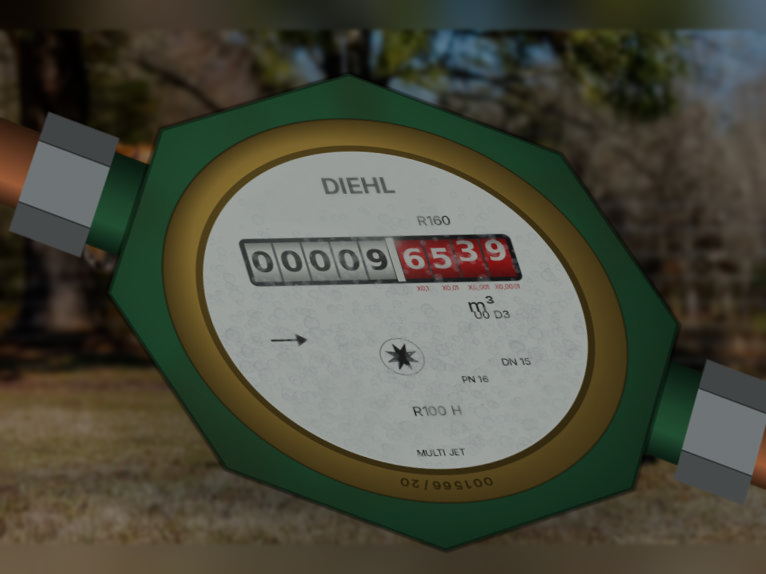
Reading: m³ 9.6539
